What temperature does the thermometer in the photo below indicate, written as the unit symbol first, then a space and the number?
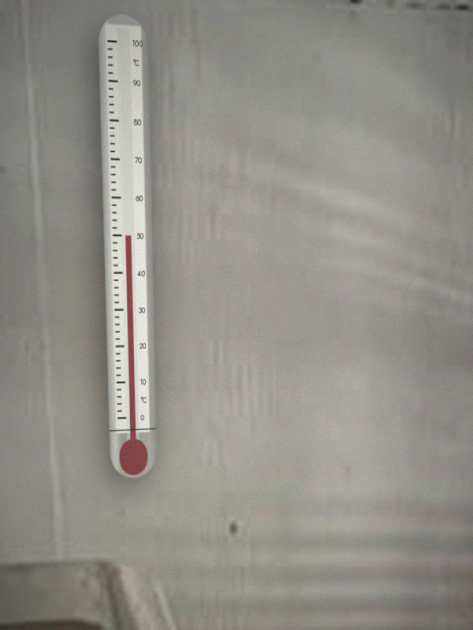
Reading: °C 50
